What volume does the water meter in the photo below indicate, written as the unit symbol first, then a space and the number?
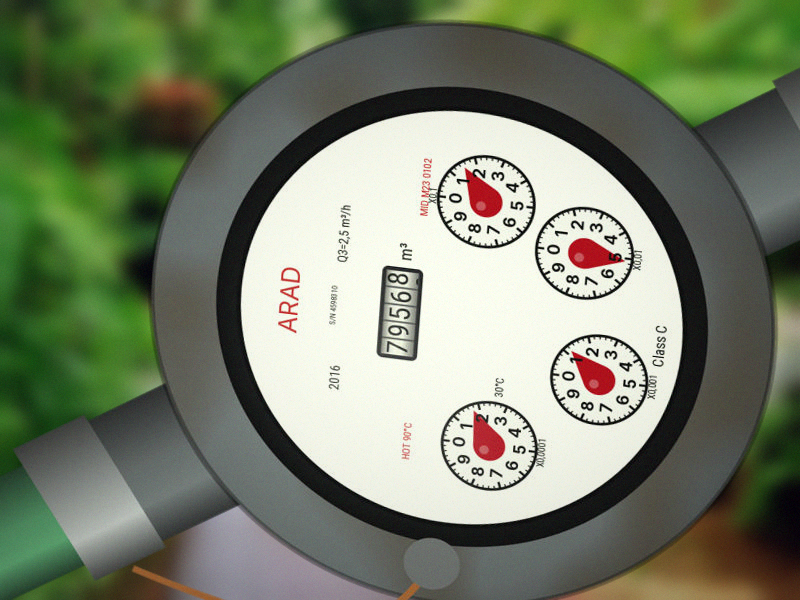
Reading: m³ 79568.1511
